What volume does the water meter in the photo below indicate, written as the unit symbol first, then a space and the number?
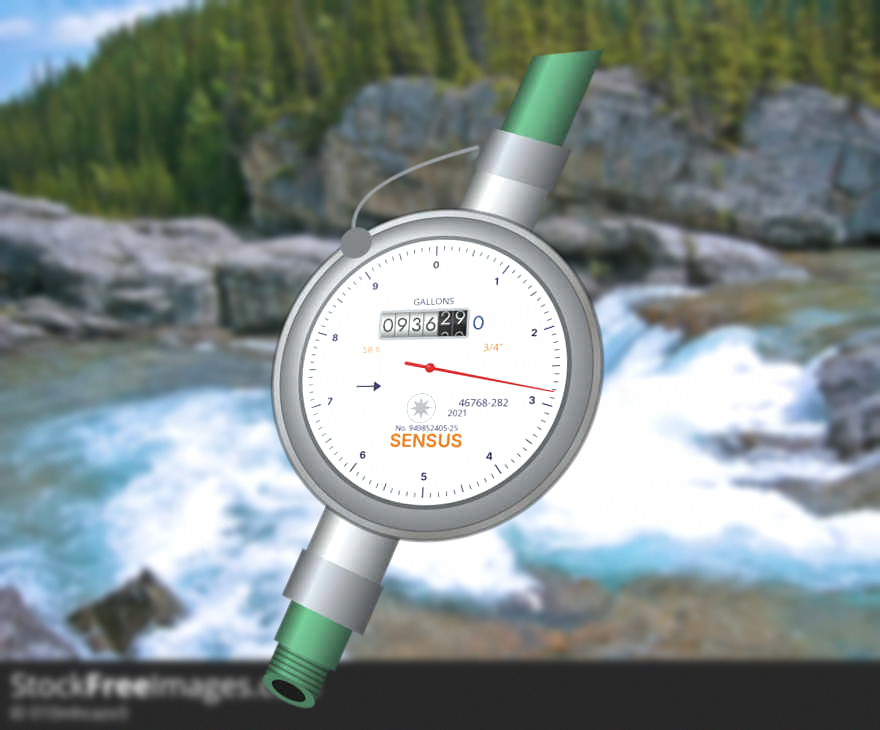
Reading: gal 936292.8
